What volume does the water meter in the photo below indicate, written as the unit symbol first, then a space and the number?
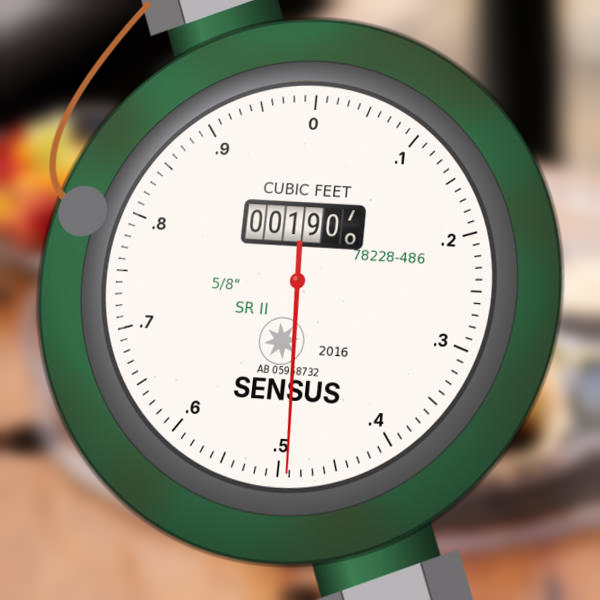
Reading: ft³ 1907.49
